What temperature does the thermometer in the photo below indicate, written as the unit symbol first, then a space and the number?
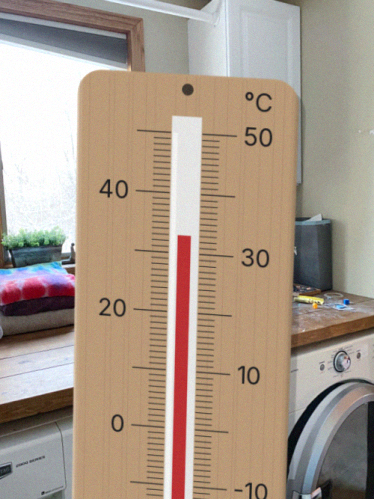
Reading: °C 33
